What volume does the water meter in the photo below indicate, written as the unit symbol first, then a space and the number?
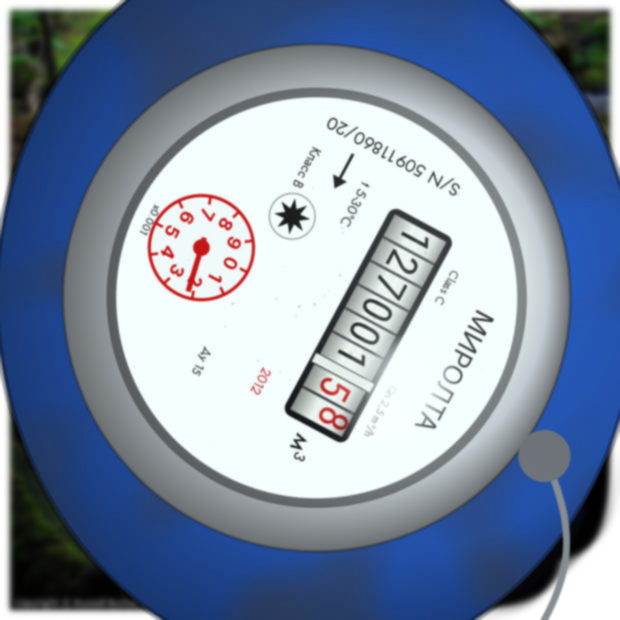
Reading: m³ 127001.582
